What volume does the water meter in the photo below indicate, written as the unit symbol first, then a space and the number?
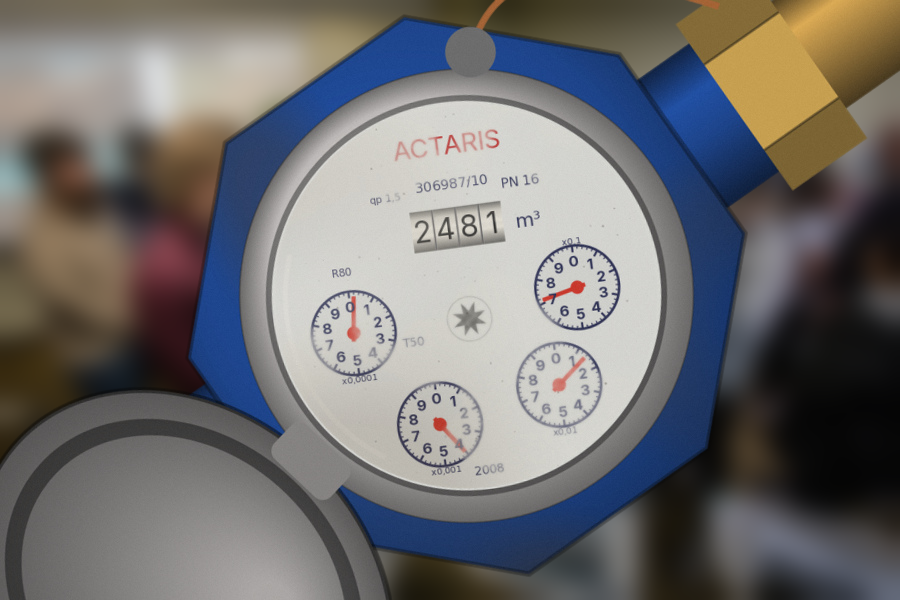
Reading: m³ 2481.7140
